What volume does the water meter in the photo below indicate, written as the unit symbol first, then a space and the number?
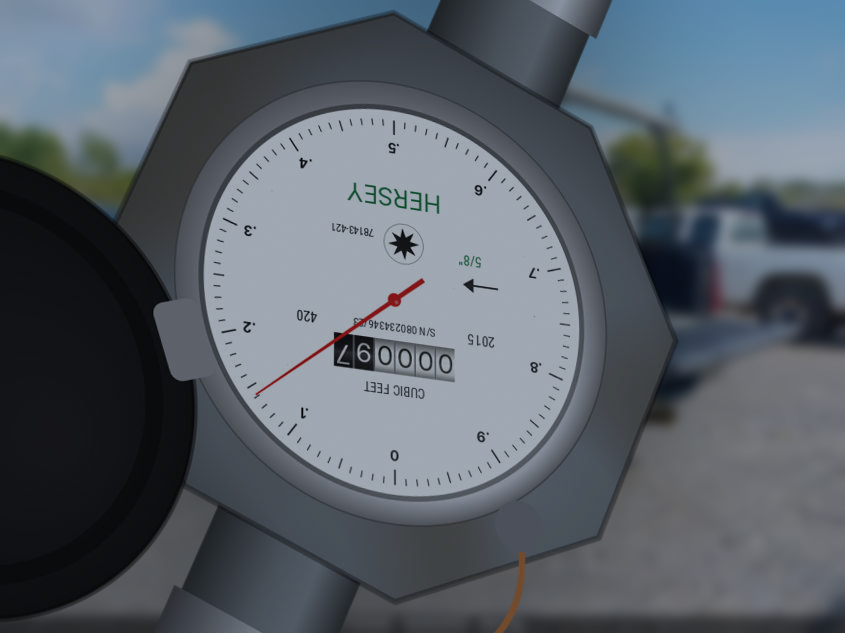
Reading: ft³ 97.14
